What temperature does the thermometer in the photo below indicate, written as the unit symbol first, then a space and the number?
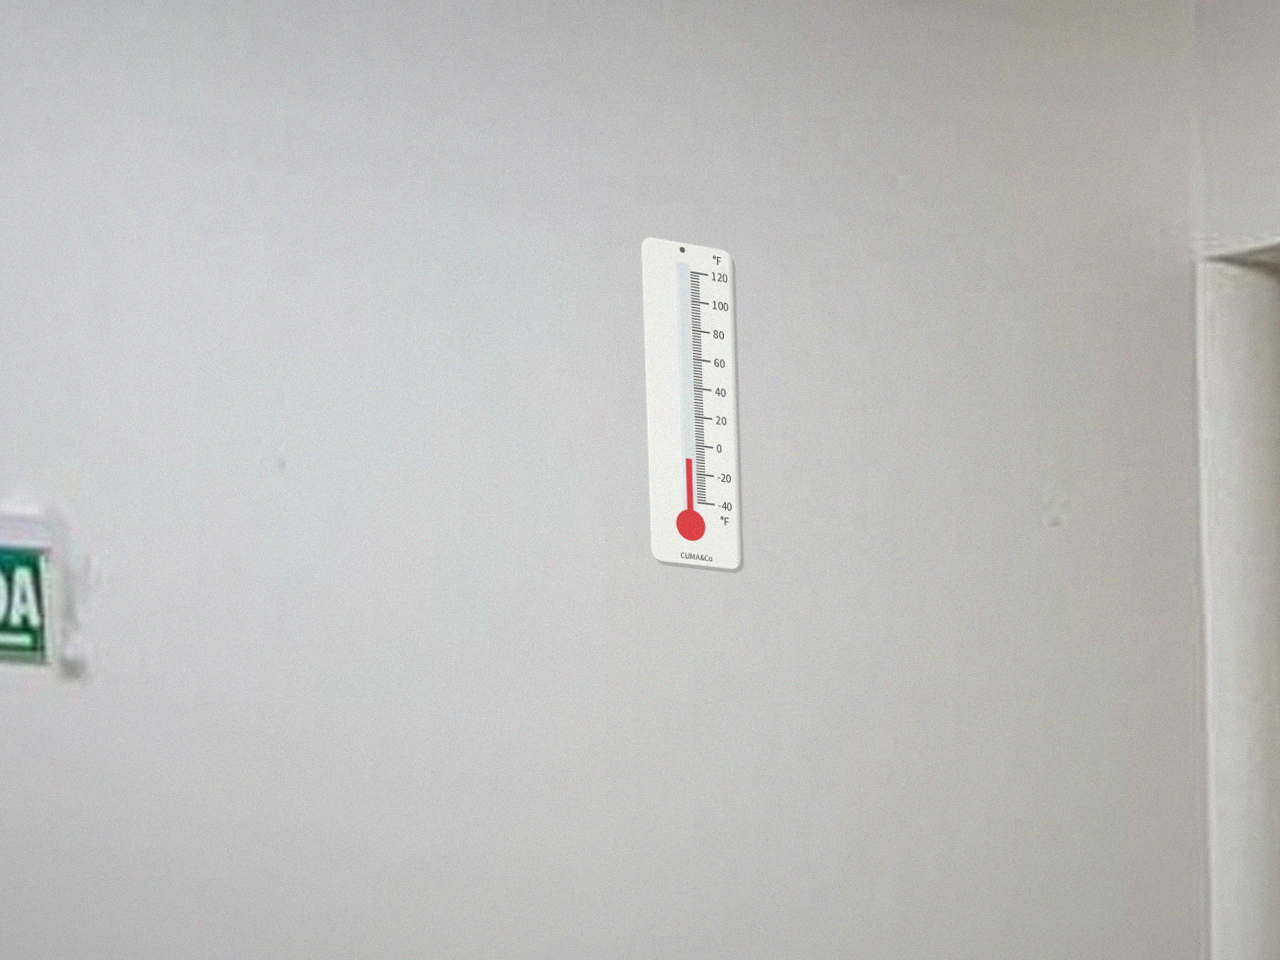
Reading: °F -10
